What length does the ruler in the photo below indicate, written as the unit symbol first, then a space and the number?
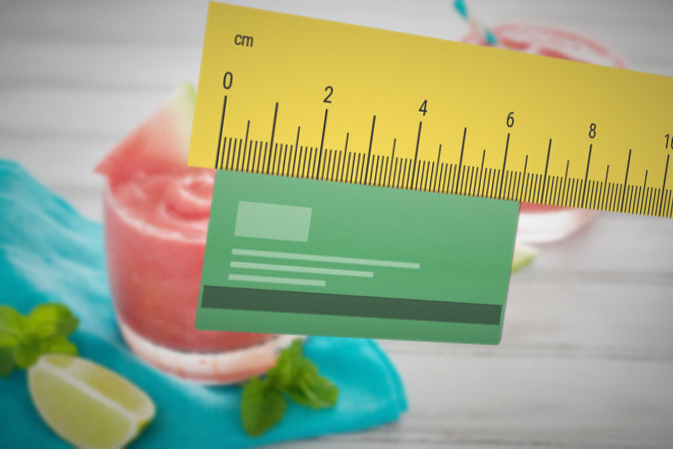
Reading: cm 6.5
